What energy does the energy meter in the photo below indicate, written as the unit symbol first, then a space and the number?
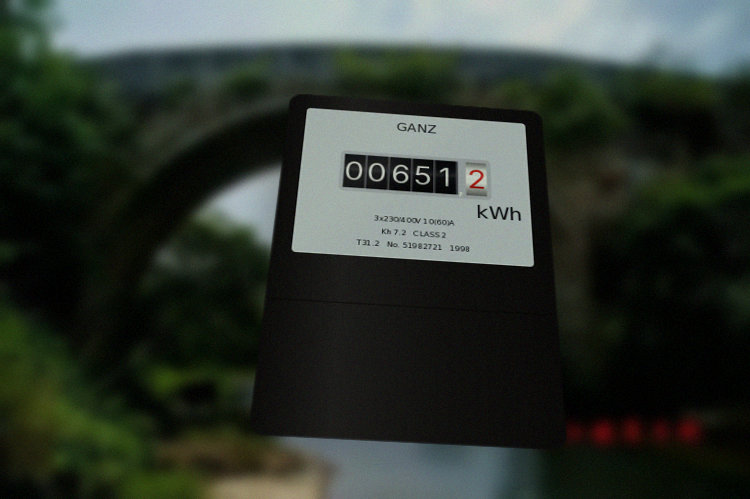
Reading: kWh 651.2
